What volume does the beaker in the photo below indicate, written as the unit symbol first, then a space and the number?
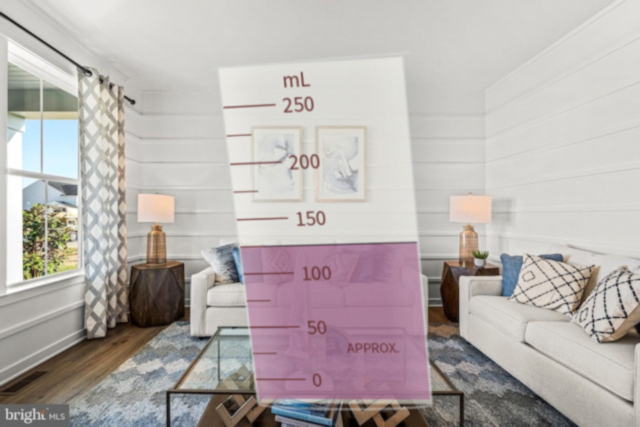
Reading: mL 125
